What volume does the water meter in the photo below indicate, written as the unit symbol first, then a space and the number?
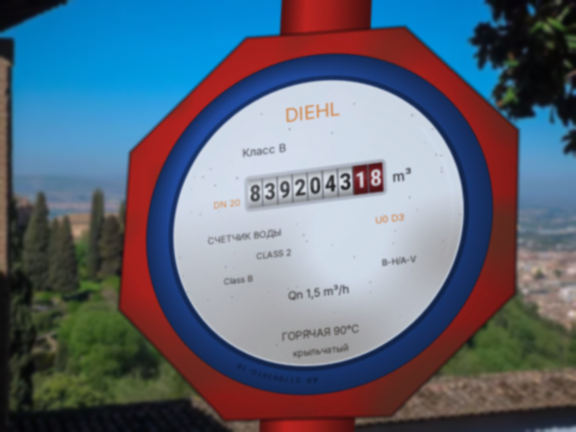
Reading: m³ 8392043.18
